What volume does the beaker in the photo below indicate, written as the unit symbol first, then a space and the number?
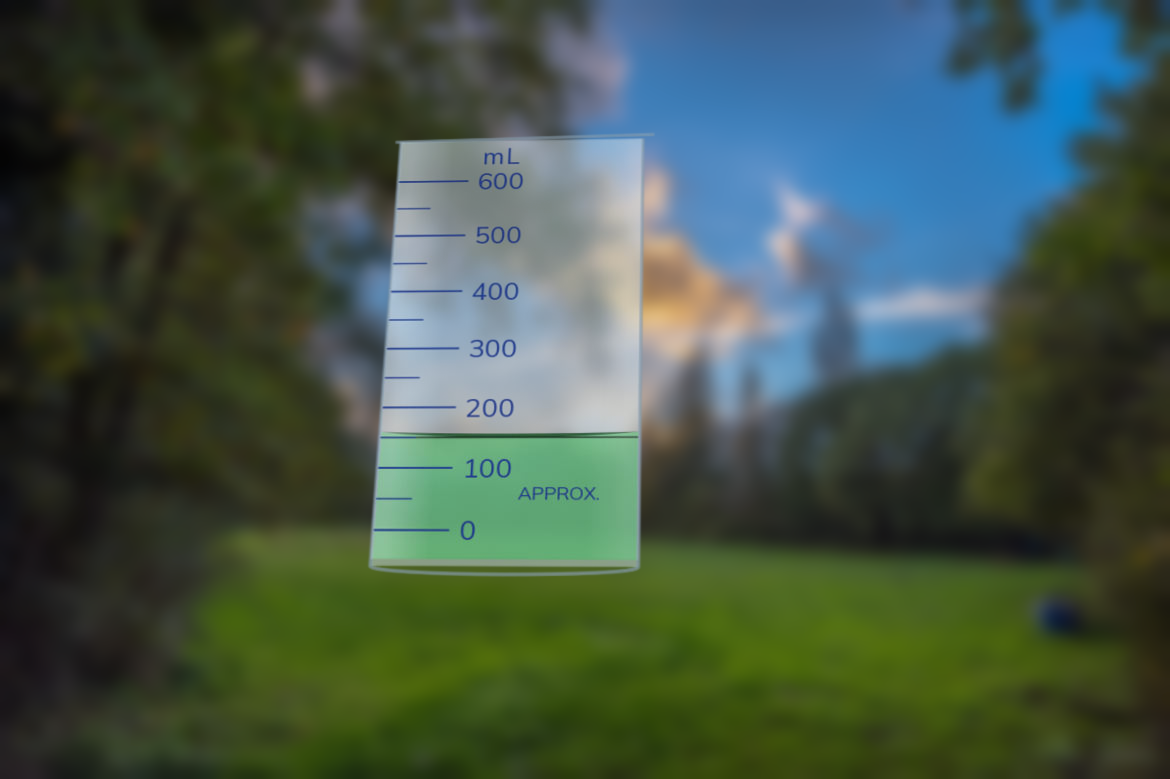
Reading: mL 150
